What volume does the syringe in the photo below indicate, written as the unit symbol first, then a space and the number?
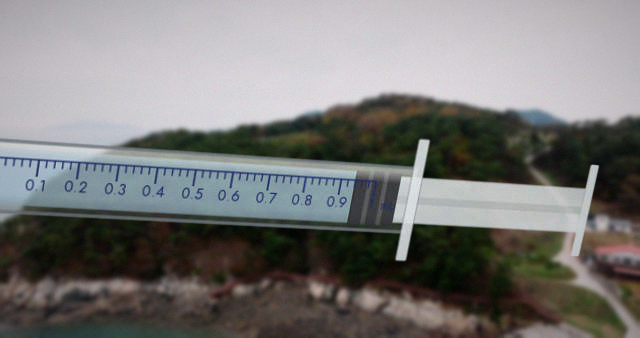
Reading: mL 0.94
